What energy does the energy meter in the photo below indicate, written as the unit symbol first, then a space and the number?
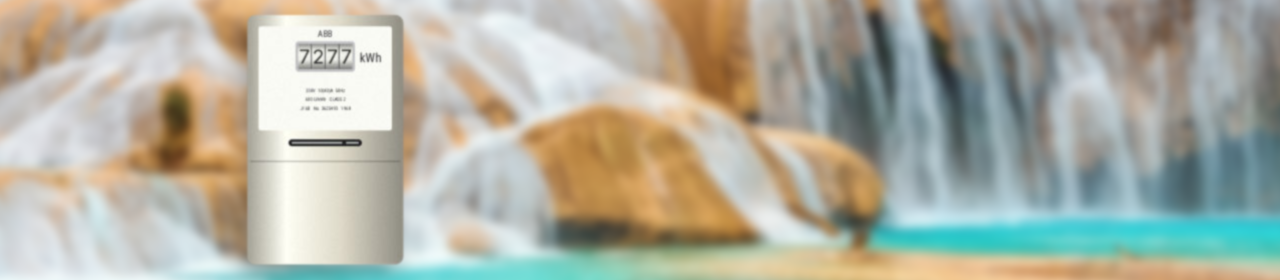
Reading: kWh 7277
